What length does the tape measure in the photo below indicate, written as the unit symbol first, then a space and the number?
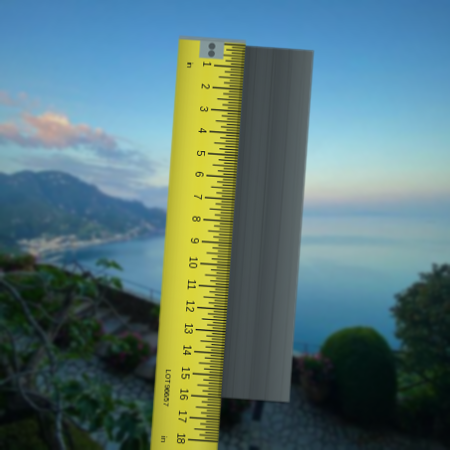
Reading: in 16
